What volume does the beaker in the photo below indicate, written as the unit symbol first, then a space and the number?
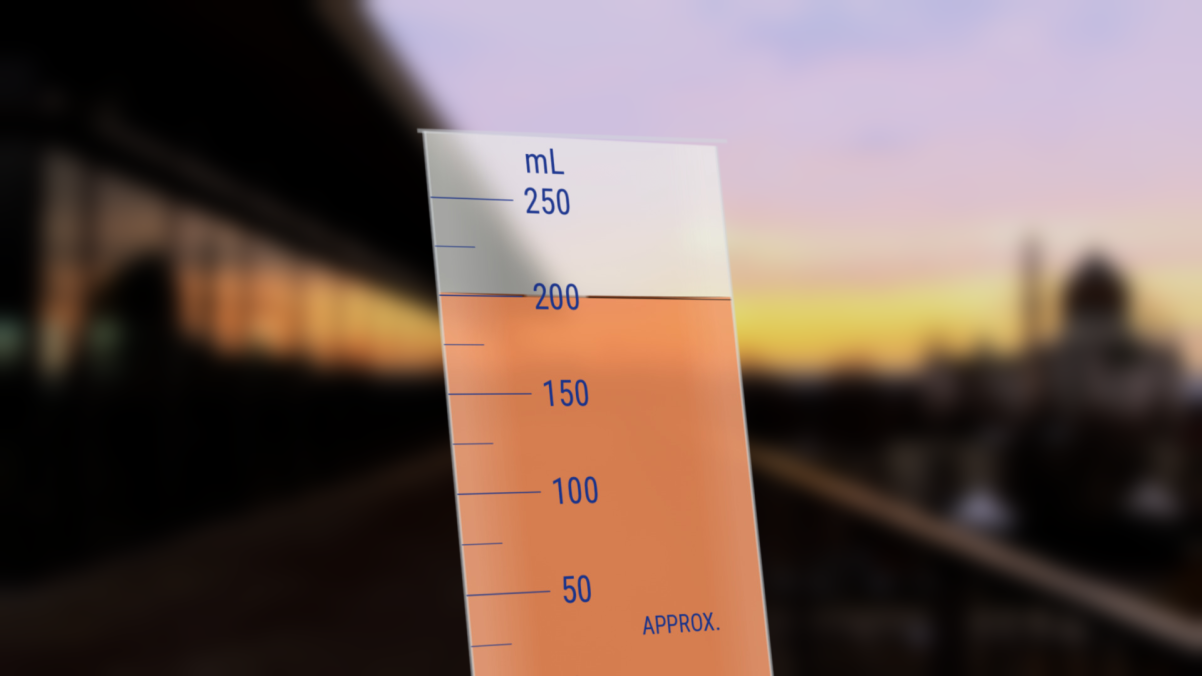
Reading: mL 200
